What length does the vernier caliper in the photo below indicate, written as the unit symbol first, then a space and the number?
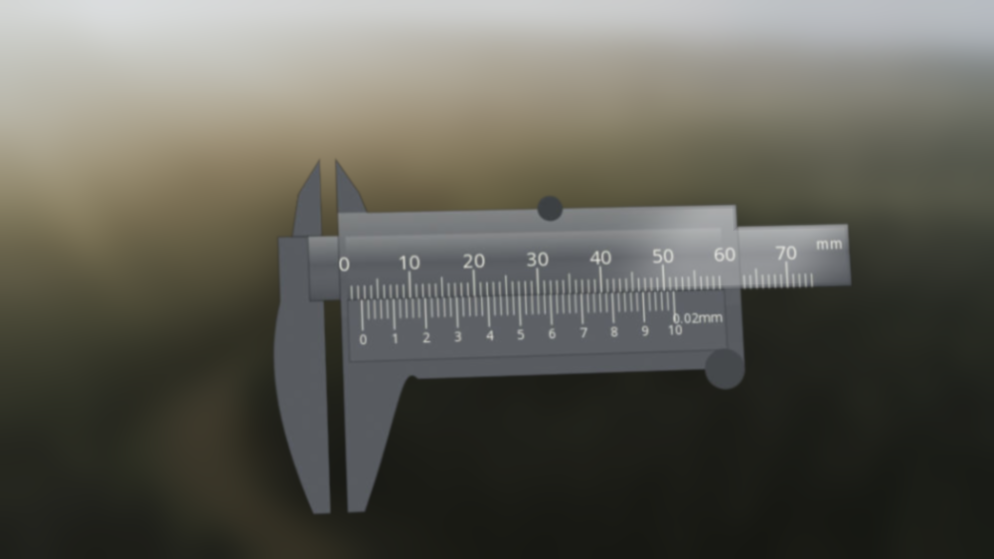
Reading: mm 2.5
